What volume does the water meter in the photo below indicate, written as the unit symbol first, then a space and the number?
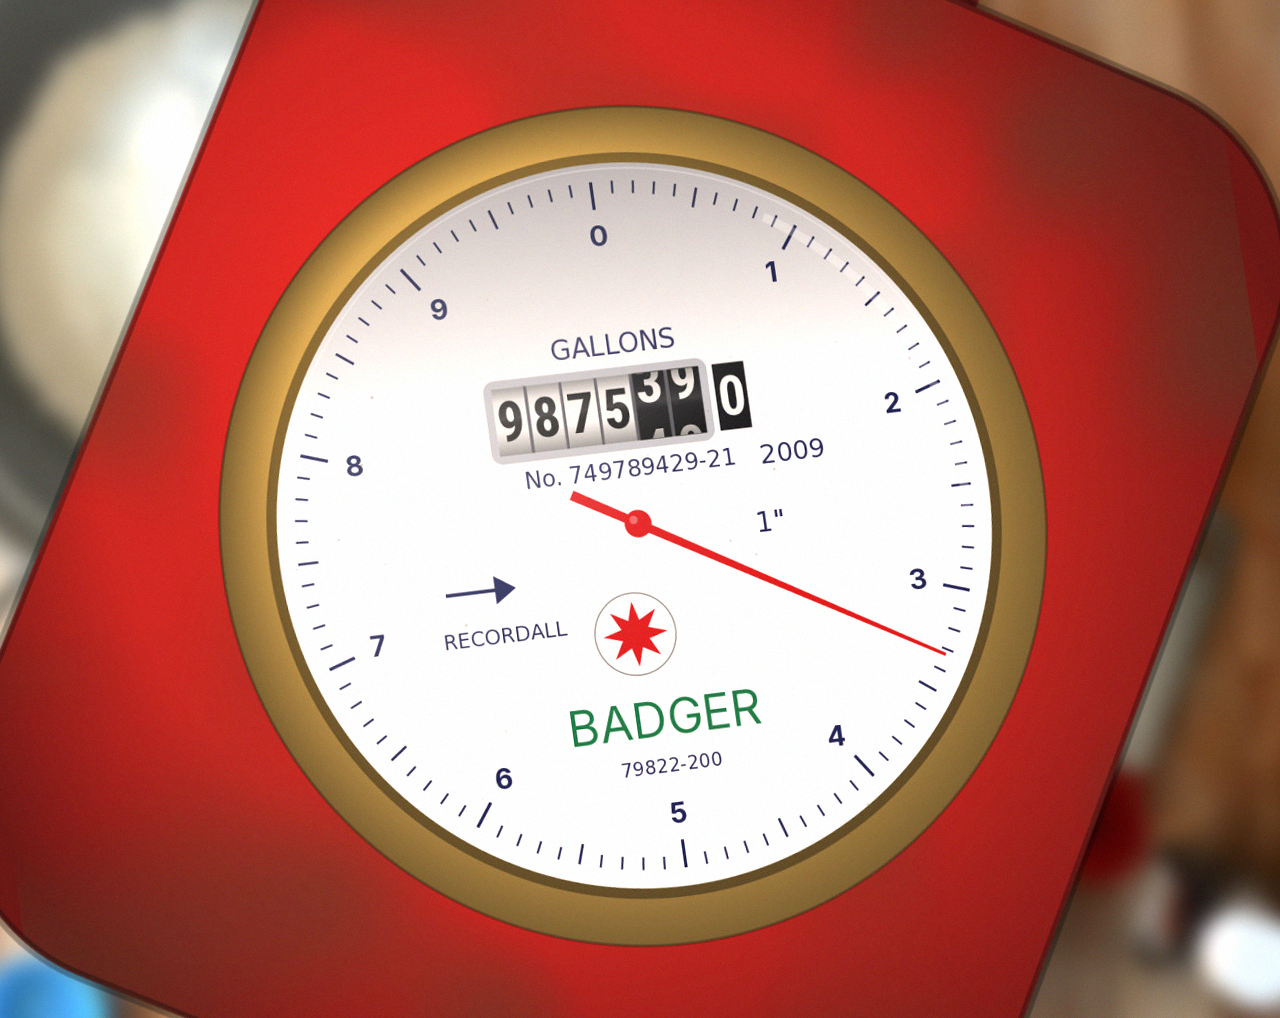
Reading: gal 9875393.3
